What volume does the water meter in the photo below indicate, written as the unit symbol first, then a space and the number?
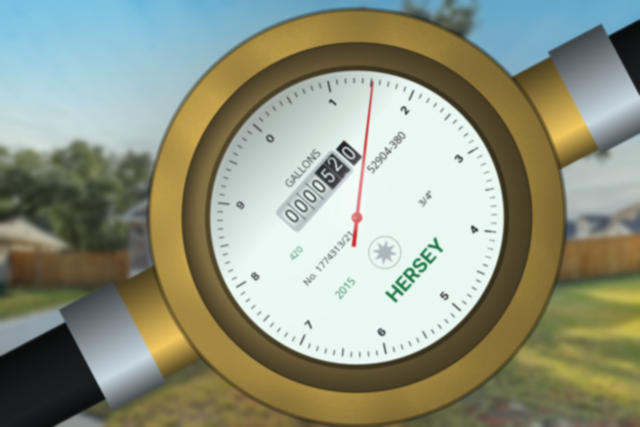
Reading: gal 521.5
